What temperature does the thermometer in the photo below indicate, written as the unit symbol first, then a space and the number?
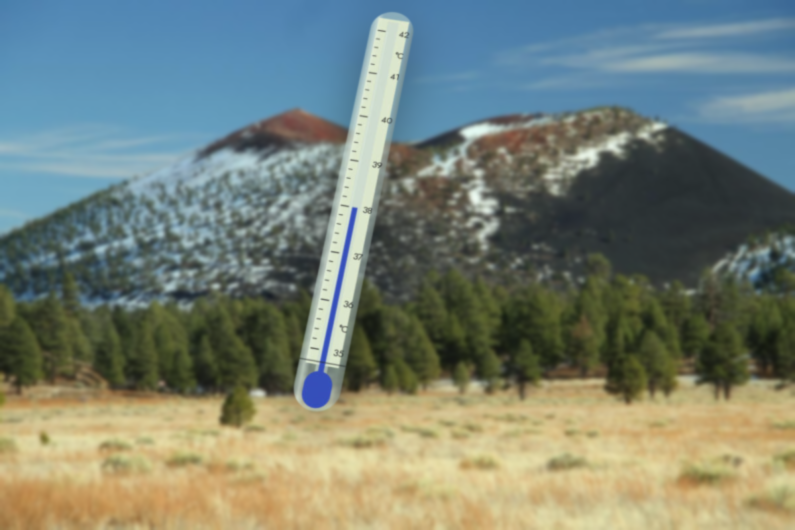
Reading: °C 38
